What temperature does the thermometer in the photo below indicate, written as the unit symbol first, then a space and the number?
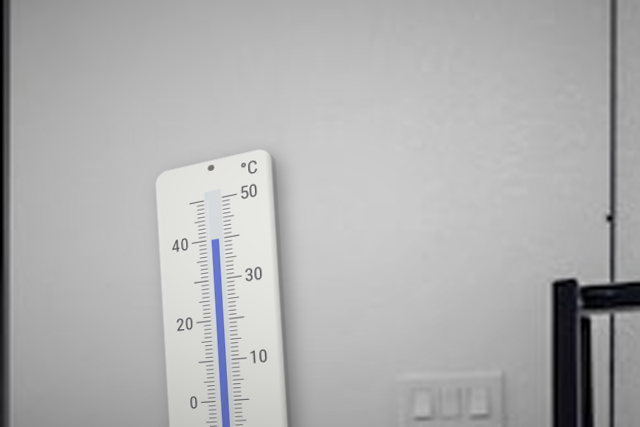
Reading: °C 40
